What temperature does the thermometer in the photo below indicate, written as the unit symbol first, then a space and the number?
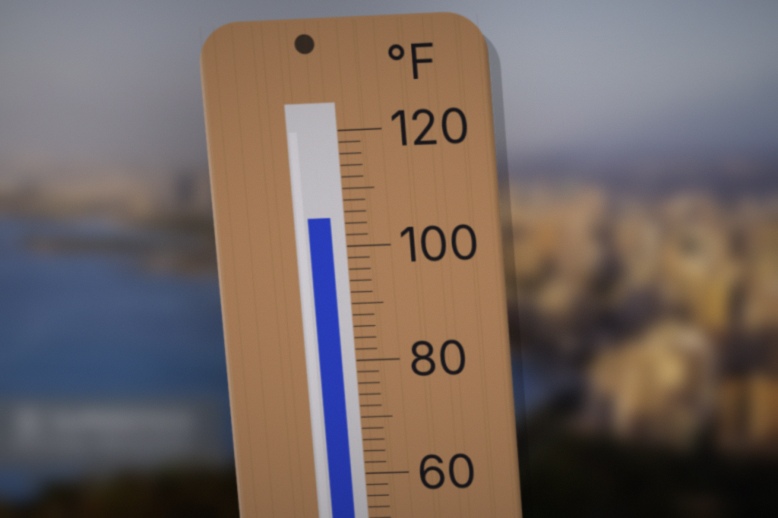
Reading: °F 105
